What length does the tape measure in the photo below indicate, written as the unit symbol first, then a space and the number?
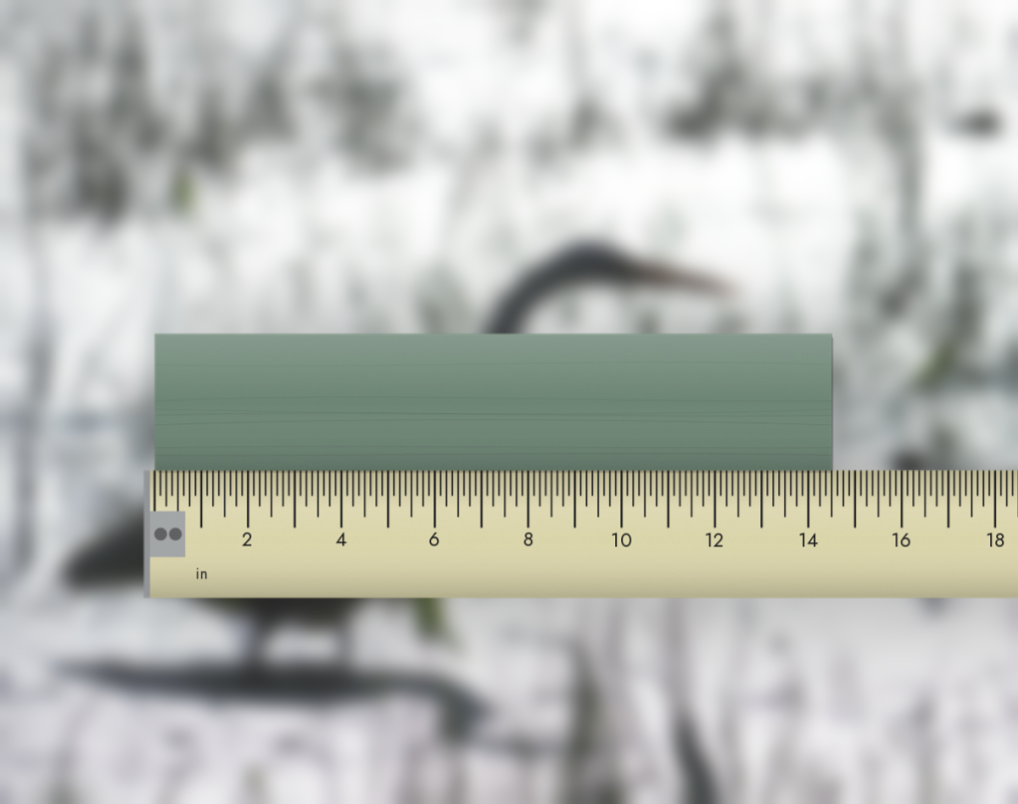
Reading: in 14.5
